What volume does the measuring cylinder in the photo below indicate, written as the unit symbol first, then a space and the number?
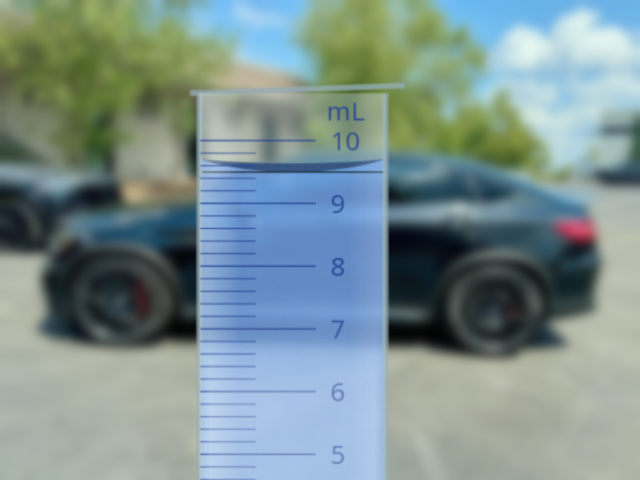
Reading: mL 9.5
